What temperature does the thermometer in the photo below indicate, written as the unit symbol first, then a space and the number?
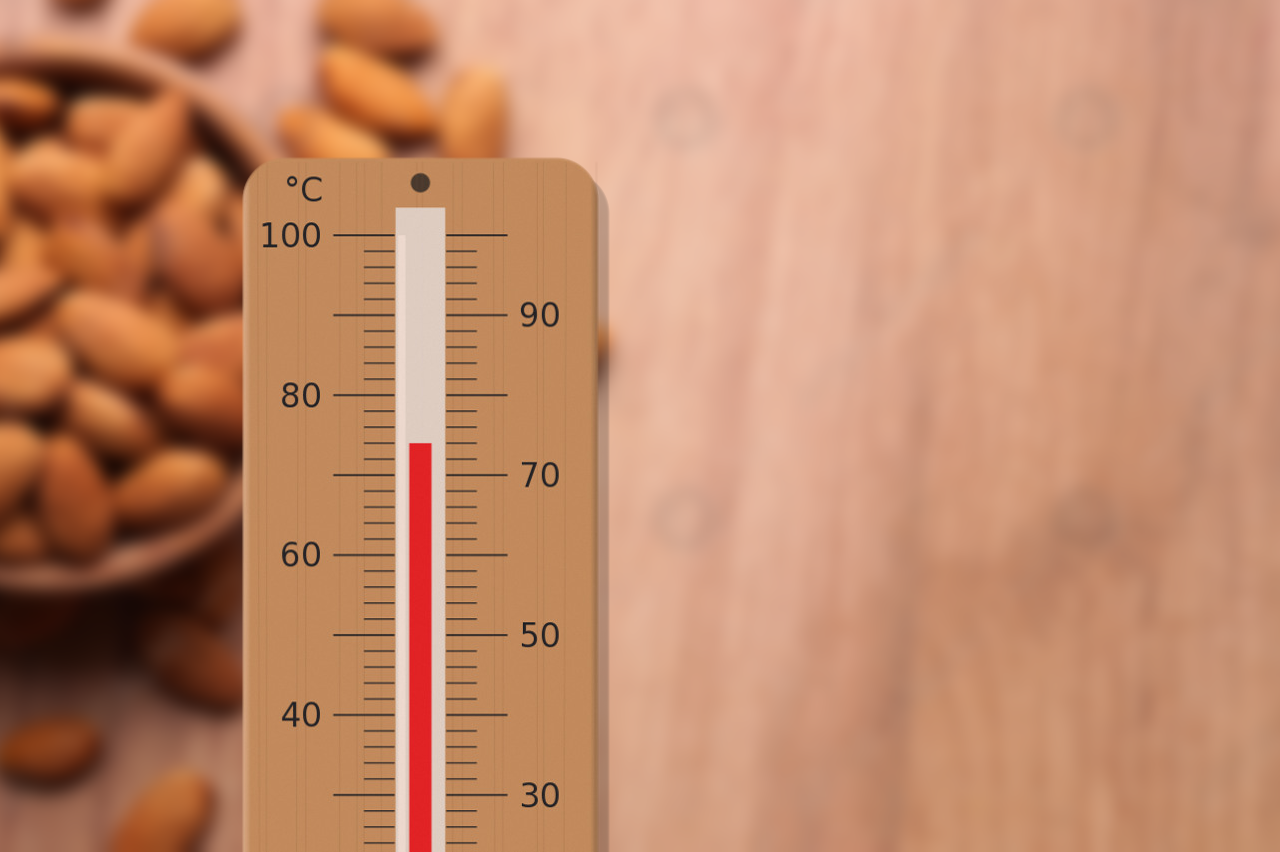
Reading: °C 74
